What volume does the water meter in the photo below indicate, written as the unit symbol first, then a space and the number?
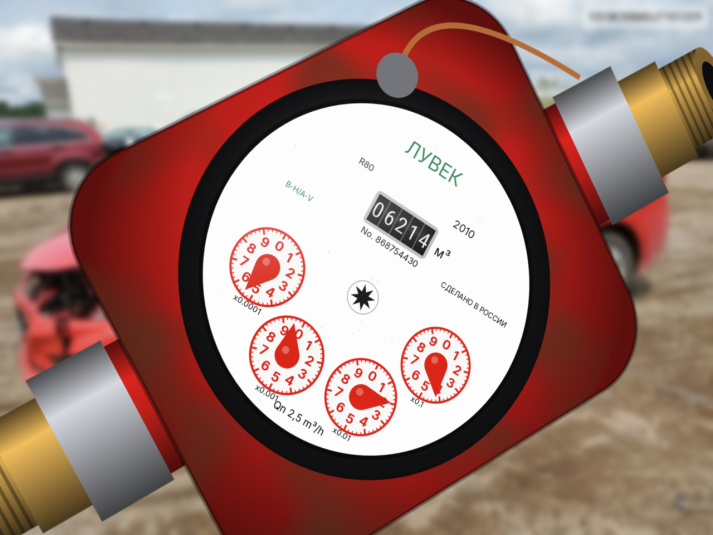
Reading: m³ 6214.4195
